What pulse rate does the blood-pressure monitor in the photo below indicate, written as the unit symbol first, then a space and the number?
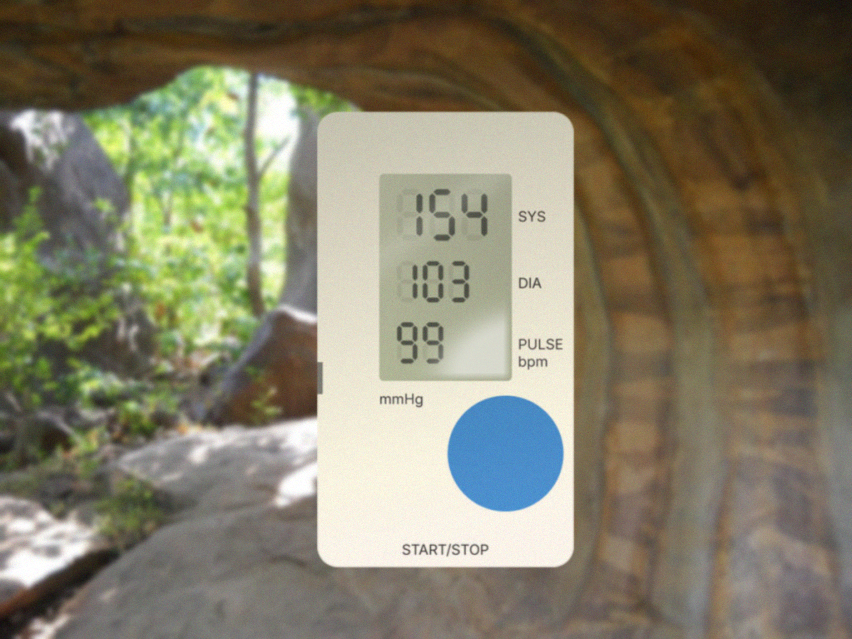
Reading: bpm 99
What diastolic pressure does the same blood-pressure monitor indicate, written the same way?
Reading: mmHg 103
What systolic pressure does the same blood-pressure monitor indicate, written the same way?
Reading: mmHg 154
